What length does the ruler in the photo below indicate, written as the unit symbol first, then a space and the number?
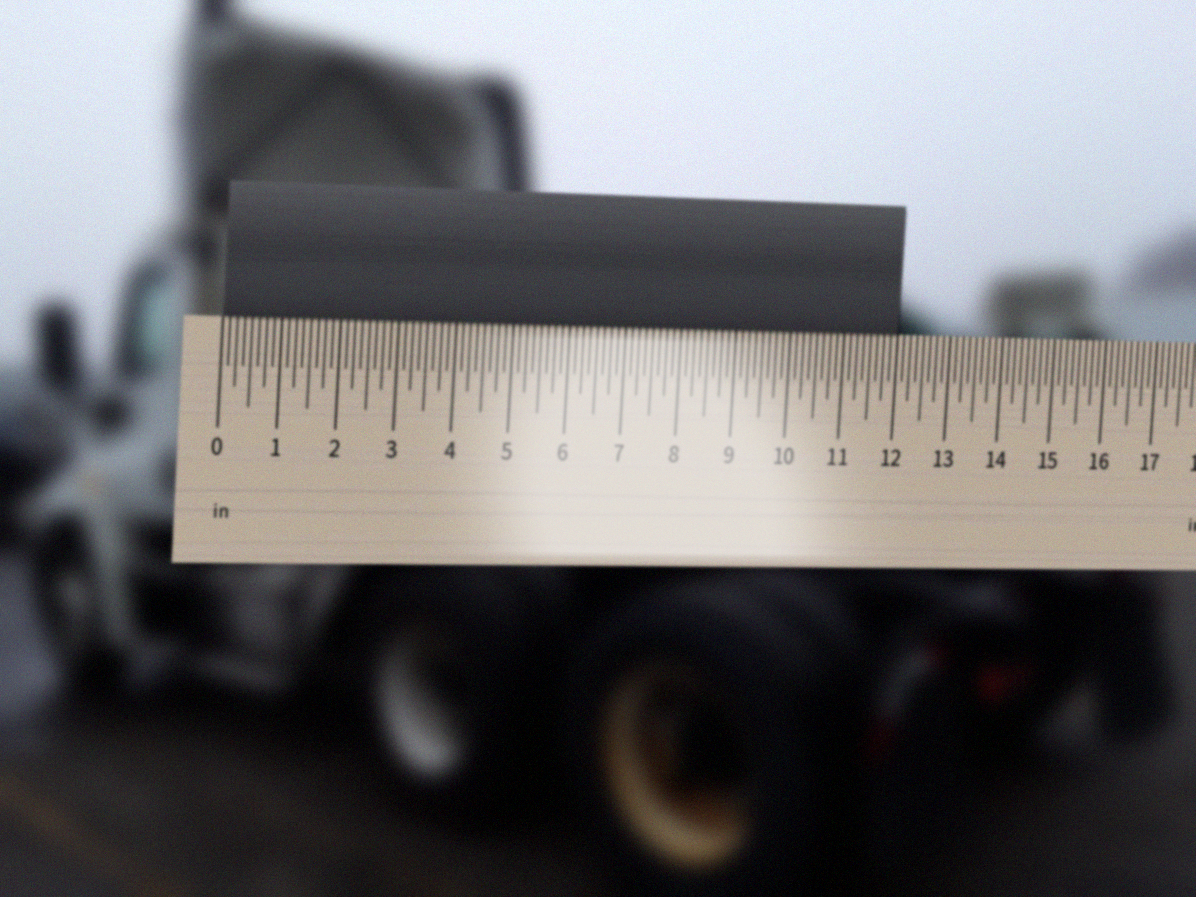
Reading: in 12
